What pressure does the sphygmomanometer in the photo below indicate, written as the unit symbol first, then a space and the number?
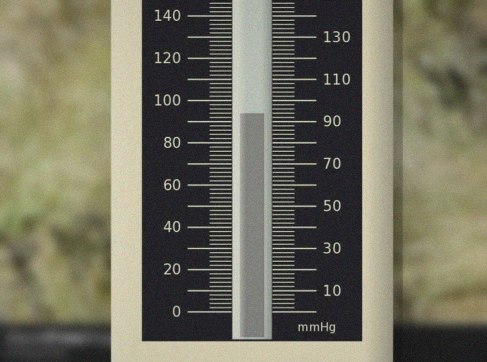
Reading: mmHg 94
